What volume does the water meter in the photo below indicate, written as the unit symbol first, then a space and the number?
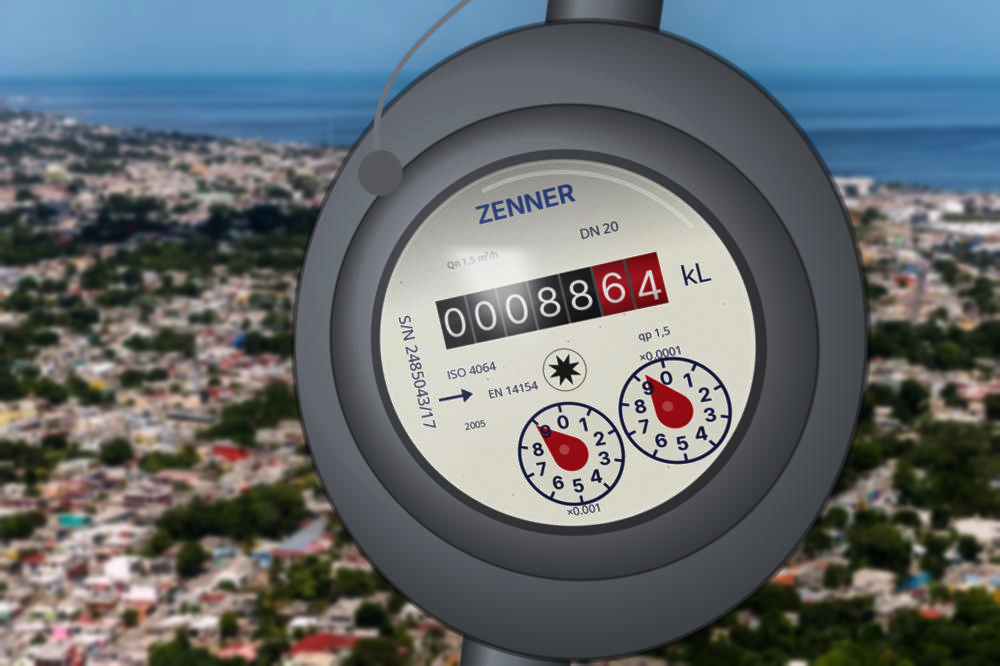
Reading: kL 88.6389
